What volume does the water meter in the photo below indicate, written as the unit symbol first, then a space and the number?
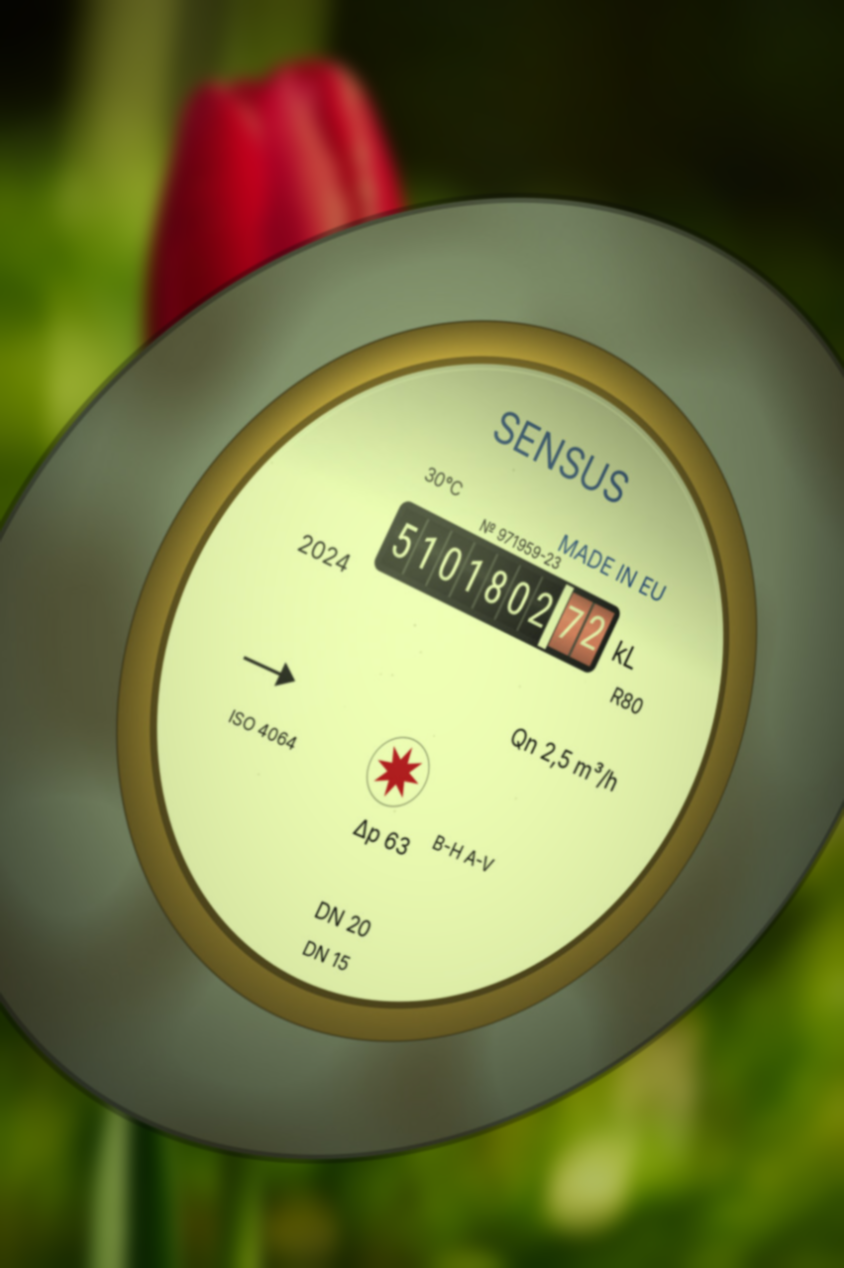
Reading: kL 5101802.72
